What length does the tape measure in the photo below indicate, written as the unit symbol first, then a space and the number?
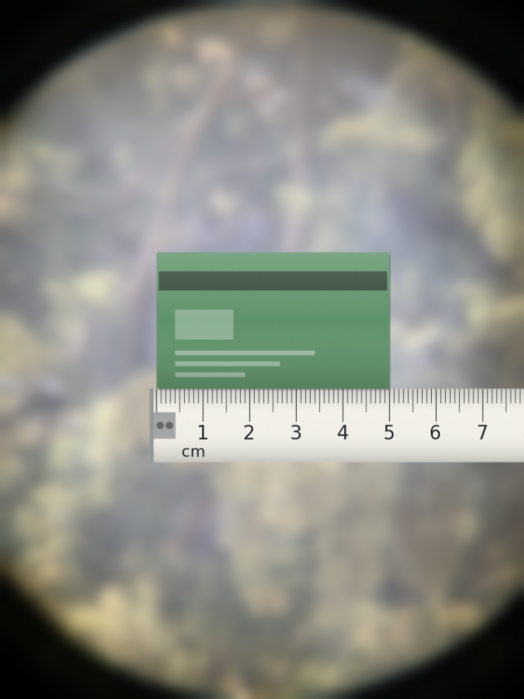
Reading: cm 5
